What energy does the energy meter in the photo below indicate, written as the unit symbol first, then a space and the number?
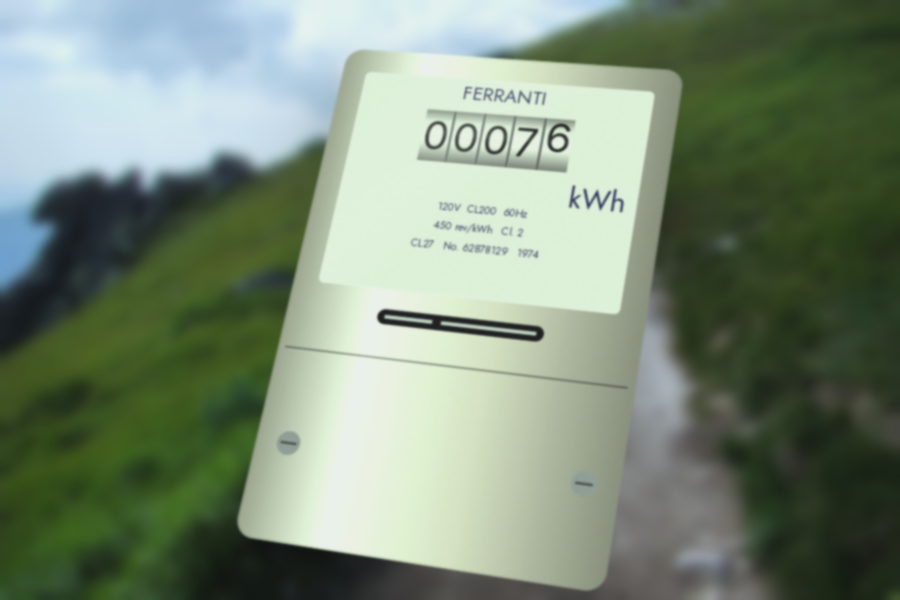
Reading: kWh 76
